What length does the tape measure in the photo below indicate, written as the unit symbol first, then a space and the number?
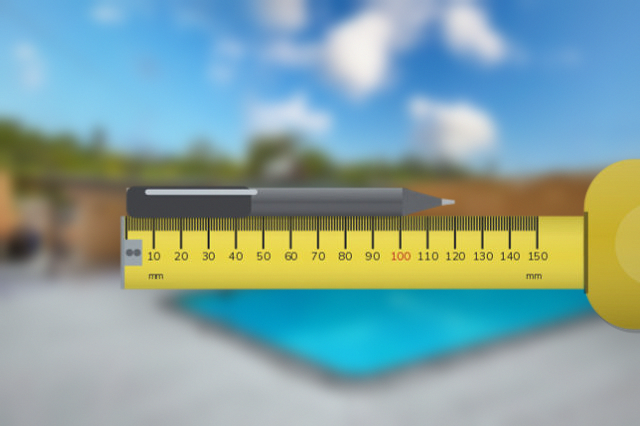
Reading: mm 120
